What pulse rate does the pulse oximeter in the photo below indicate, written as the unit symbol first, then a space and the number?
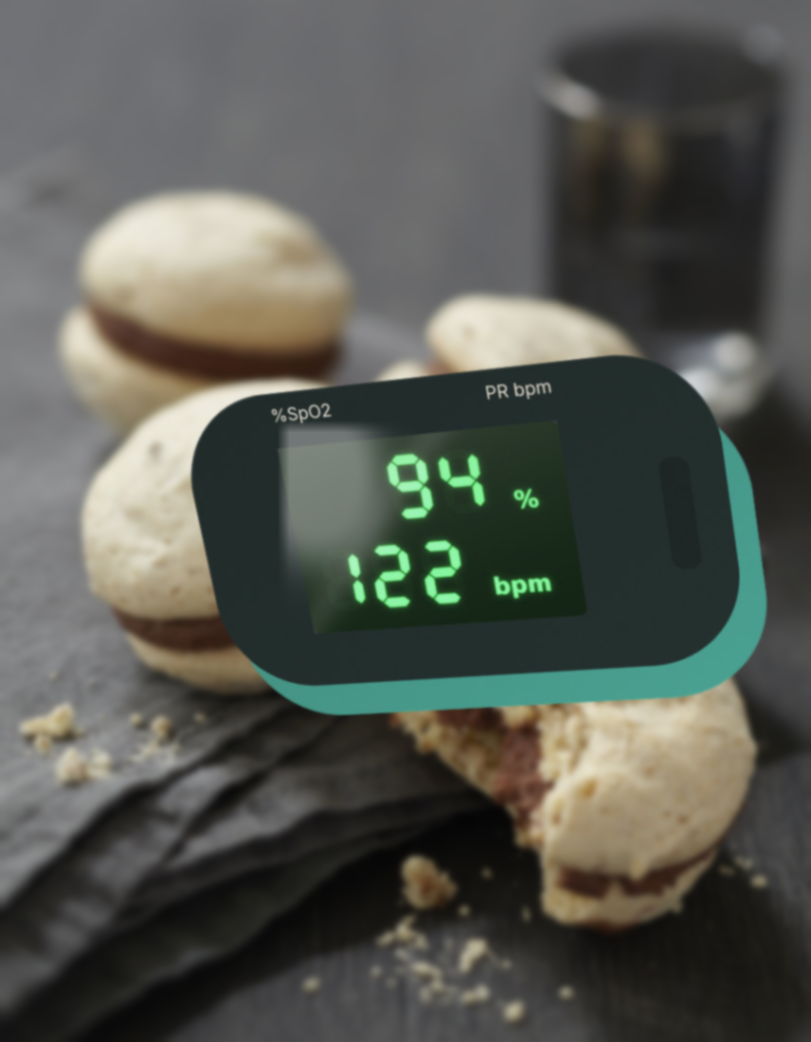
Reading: bpm 122
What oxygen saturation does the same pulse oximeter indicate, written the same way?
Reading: % 94
